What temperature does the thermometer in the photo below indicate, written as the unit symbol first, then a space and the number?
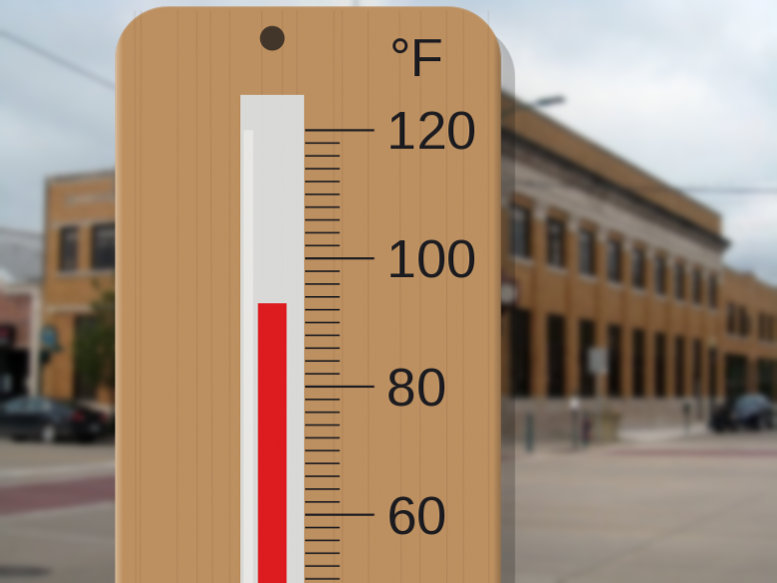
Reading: °F 93
